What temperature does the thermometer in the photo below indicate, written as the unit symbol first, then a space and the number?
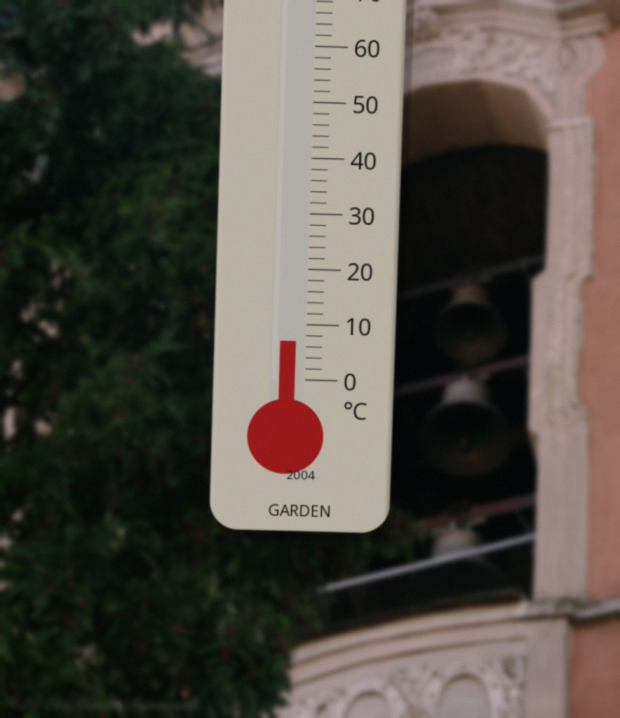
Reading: °C 7
